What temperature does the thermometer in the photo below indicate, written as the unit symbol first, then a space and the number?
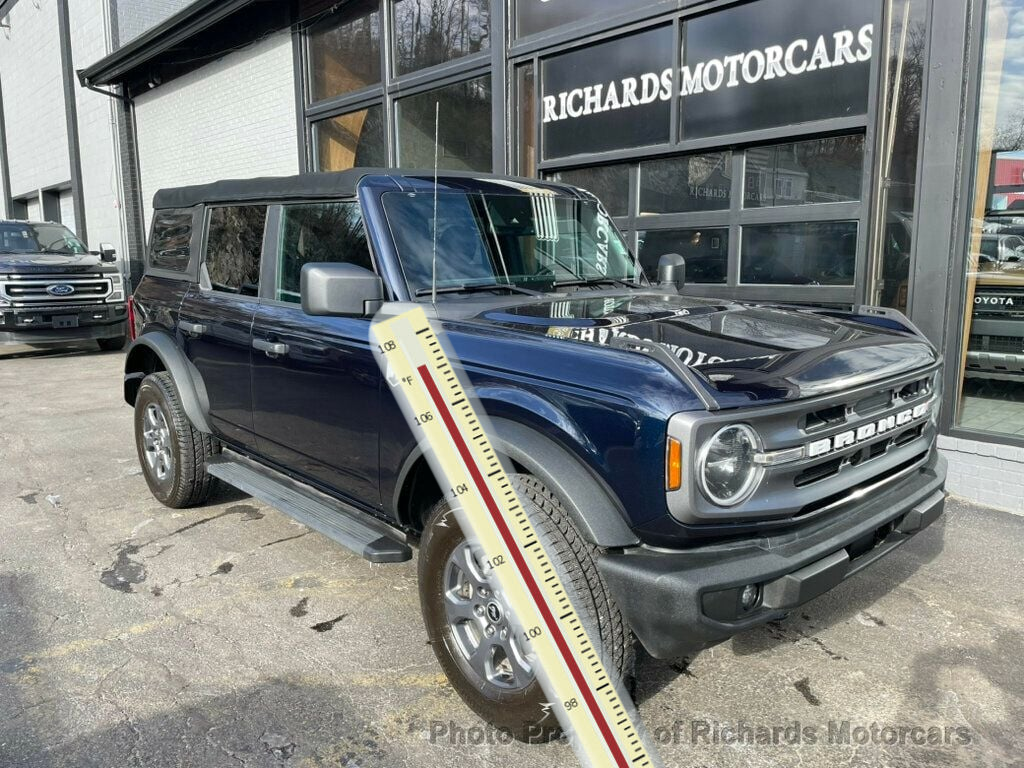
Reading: °F 107.2
